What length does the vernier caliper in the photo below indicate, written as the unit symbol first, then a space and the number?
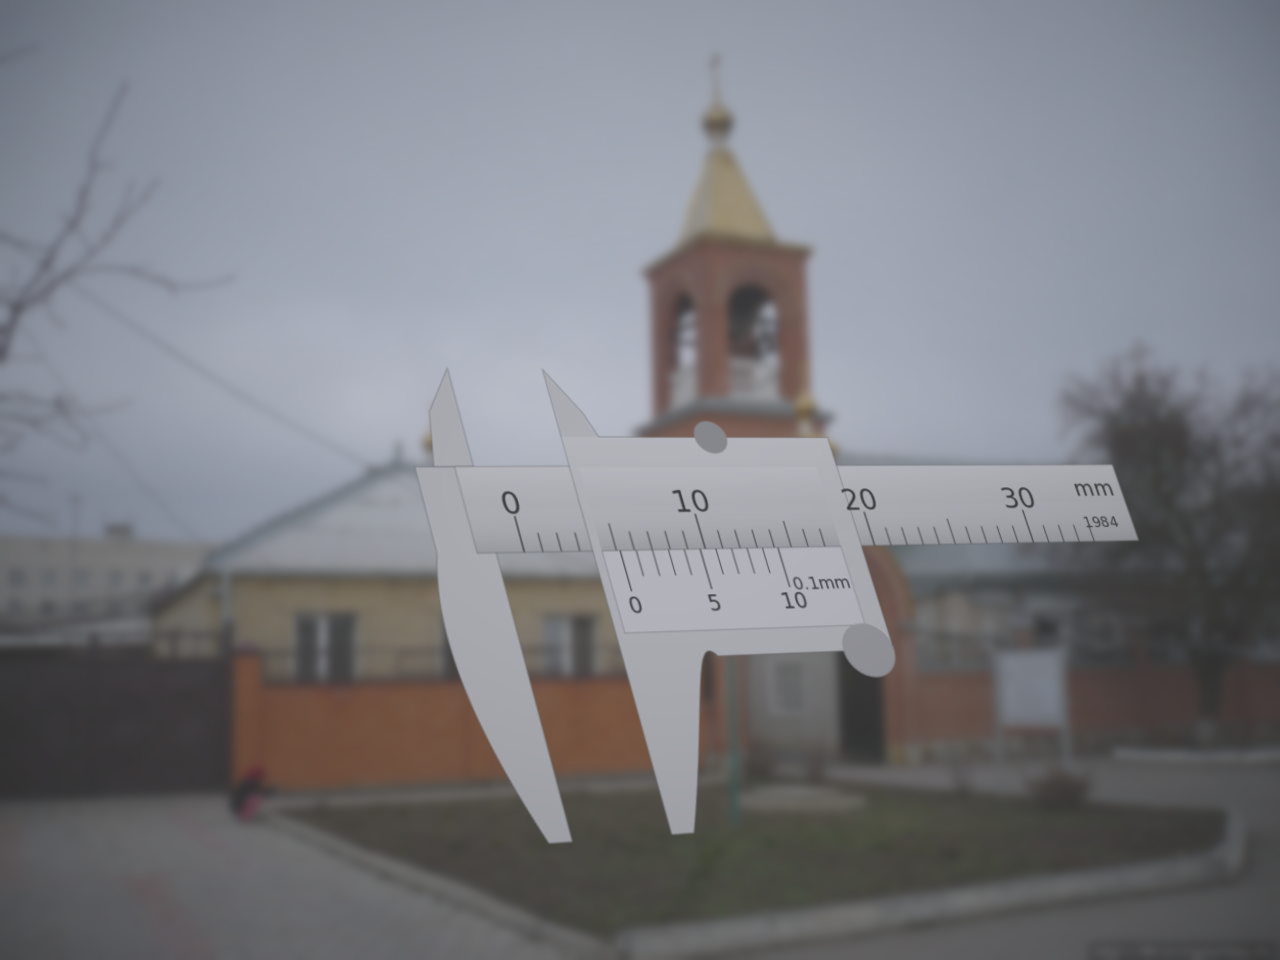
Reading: mm 5.2
